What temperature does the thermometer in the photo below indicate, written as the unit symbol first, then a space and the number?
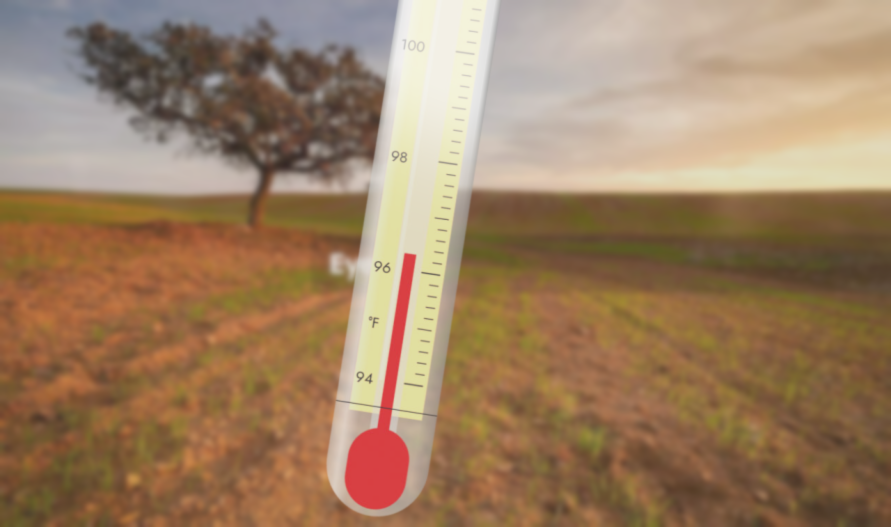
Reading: °F 96.3
